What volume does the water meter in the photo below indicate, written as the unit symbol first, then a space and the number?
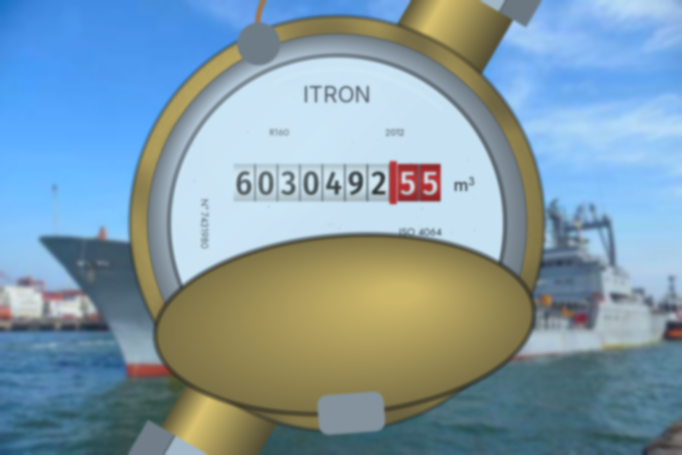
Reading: m³ 6030492.55
